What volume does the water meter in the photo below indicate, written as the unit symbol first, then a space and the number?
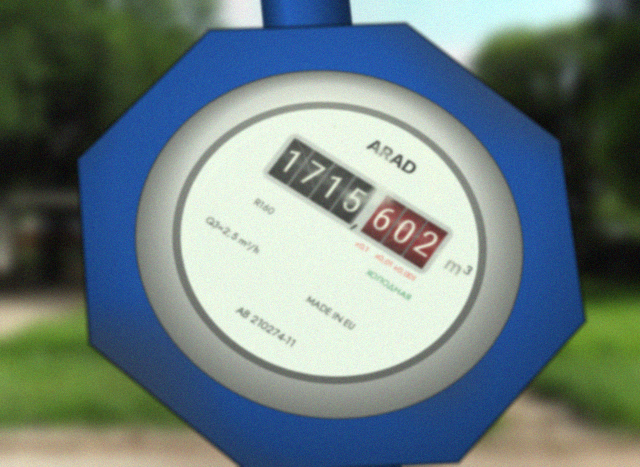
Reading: m³ 1715.602
